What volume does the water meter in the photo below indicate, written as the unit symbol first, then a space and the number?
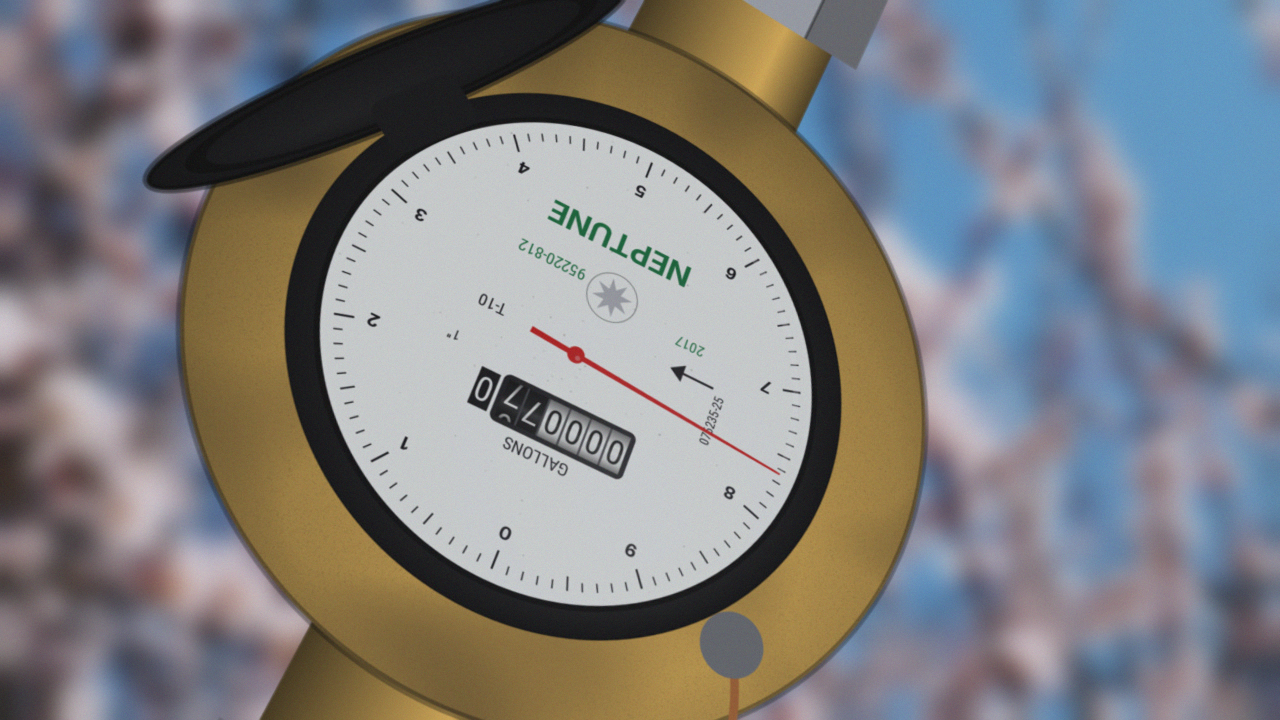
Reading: gal 767.6
